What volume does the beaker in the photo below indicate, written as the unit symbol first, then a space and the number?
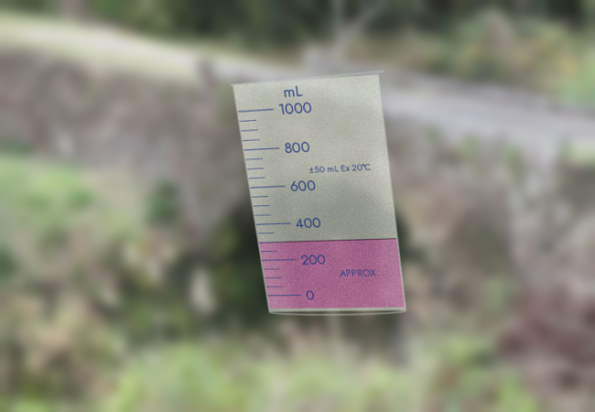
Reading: mL 300
